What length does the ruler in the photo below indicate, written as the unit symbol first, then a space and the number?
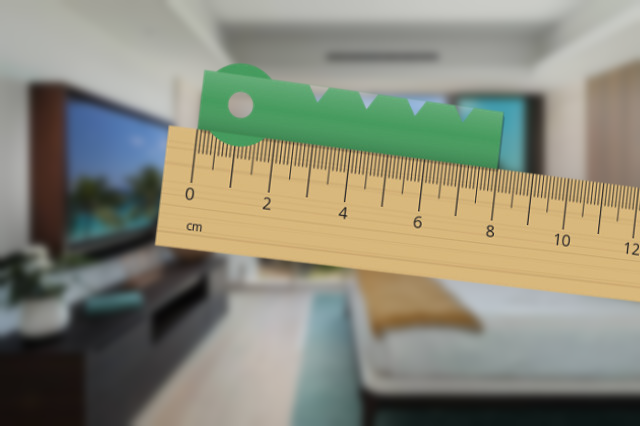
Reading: cm 8
